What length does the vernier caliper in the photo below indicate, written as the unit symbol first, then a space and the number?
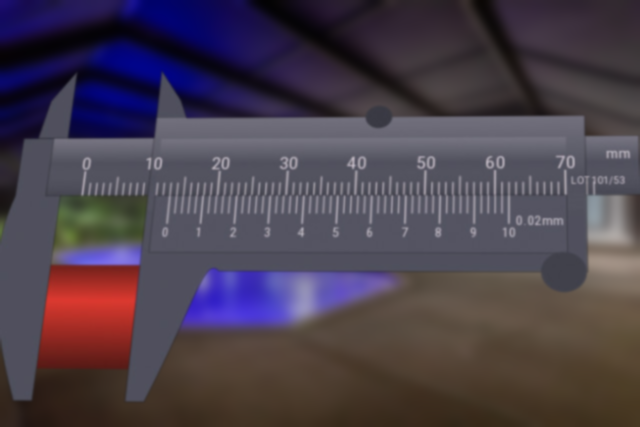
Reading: mm 13.0
